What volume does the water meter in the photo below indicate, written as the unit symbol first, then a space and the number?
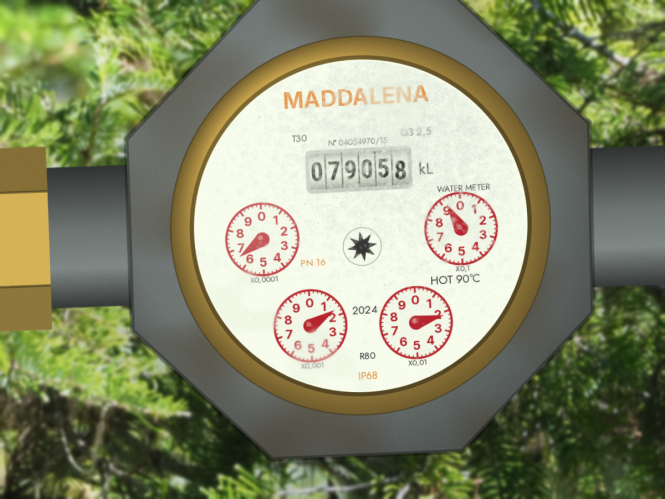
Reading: kL 79057.9216
